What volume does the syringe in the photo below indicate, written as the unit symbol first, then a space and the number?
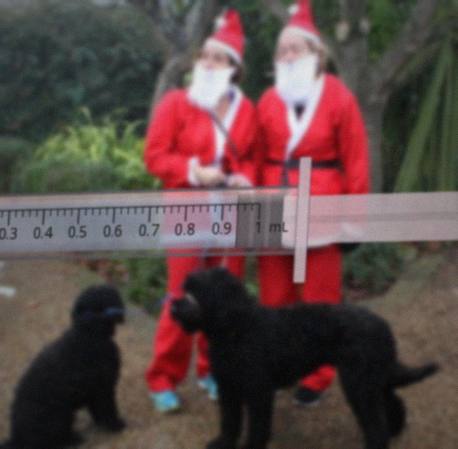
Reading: mL 0.94
